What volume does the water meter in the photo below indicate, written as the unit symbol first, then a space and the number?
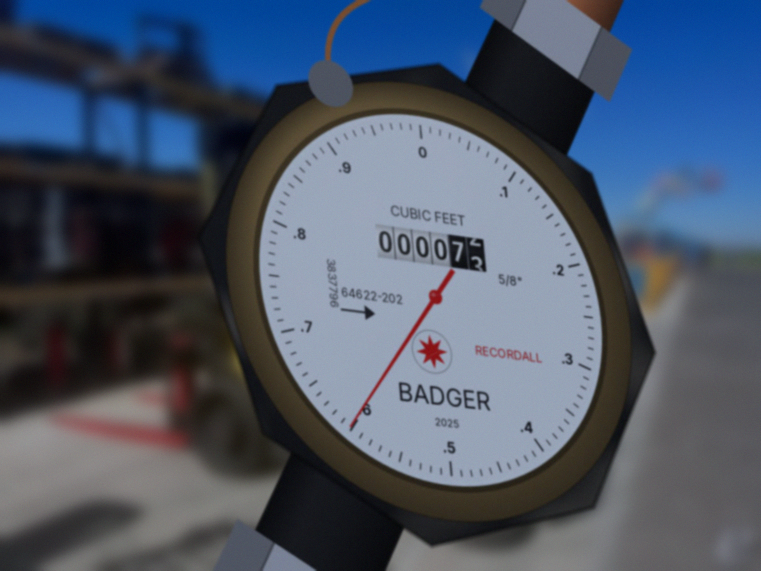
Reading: ft³ 72.60
